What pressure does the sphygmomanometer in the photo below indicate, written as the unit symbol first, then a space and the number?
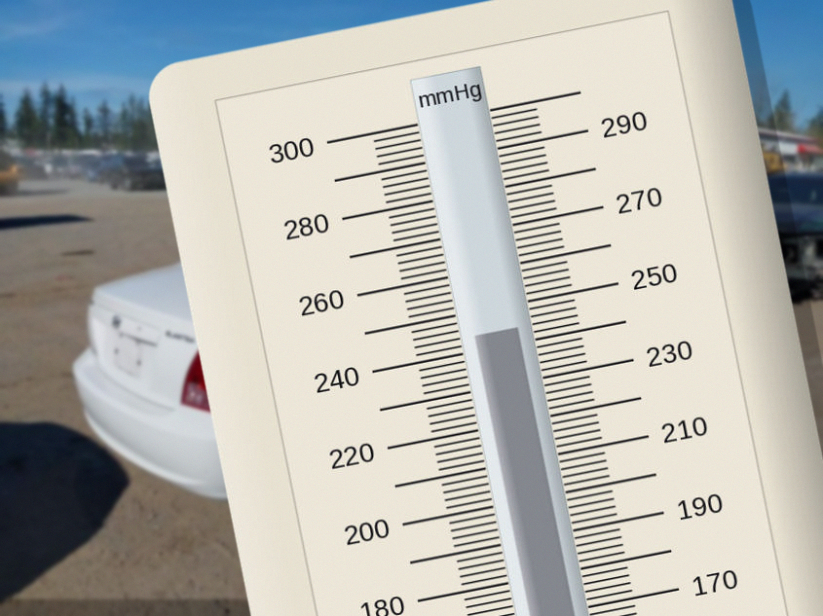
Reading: mmHg 244
